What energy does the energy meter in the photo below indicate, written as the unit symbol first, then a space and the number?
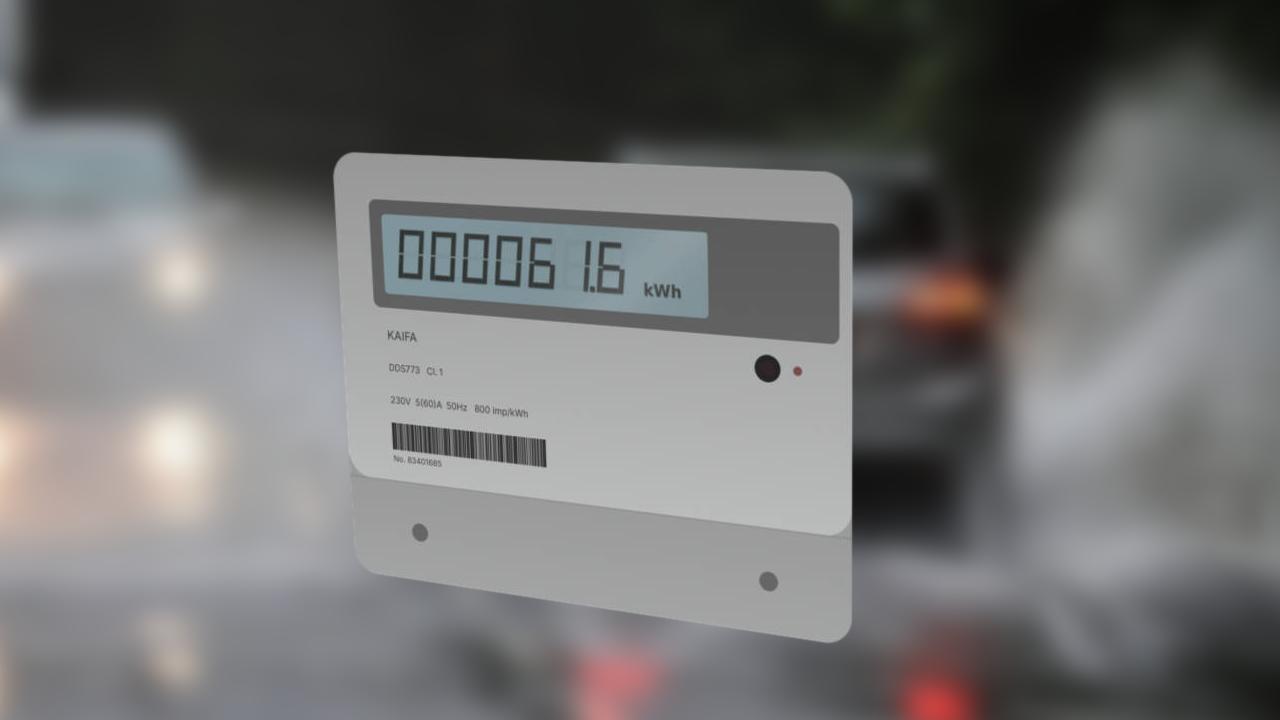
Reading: kWh 61.6
